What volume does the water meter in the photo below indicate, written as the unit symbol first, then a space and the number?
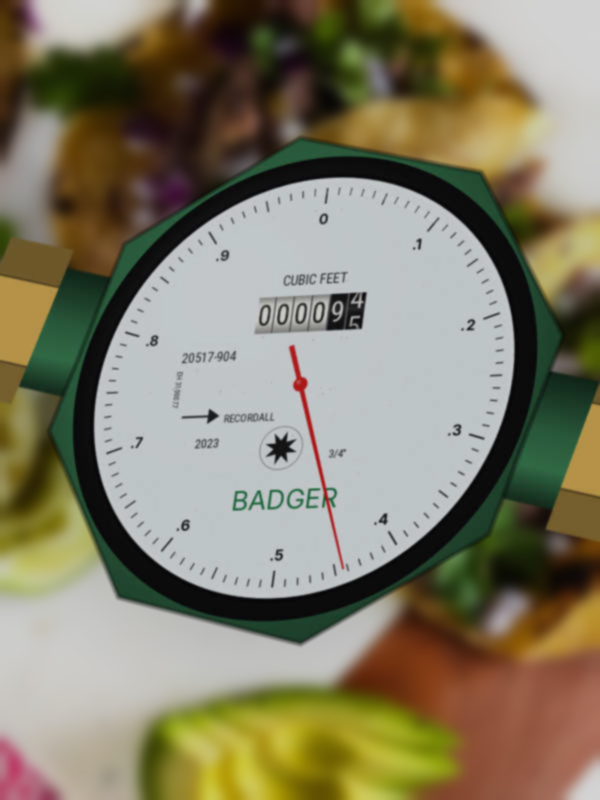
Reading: ft³ 94.44
